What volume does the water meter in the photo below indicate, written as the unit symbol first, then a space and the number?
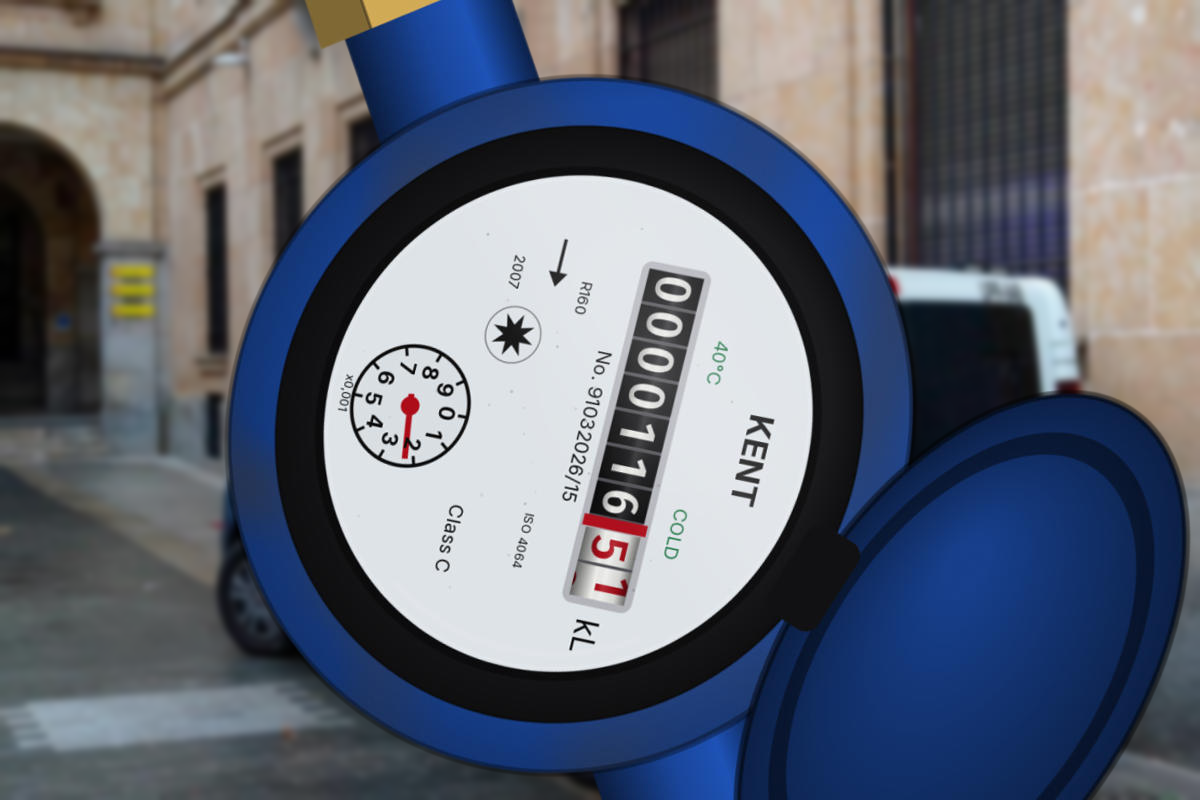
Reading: kL 116.512
